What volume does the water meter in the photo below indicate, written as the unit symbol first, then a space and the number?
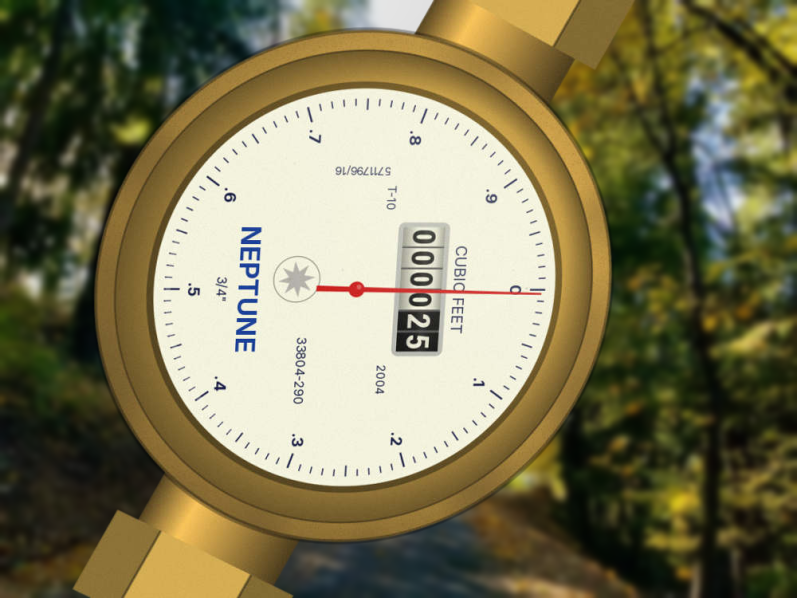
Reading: ft³ 25.00
